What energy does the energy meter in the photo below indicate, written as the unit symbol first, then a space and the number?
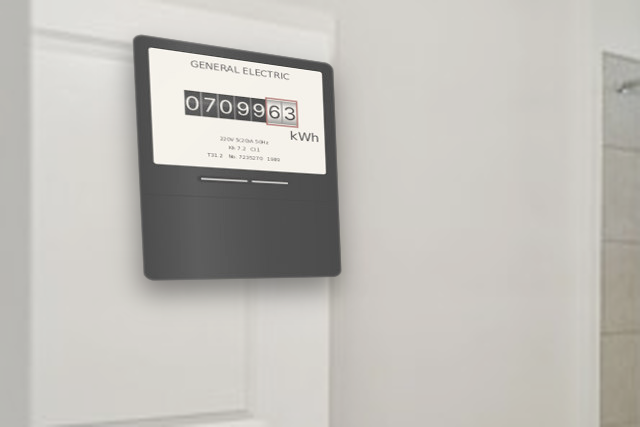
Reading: kWh 7099.63
